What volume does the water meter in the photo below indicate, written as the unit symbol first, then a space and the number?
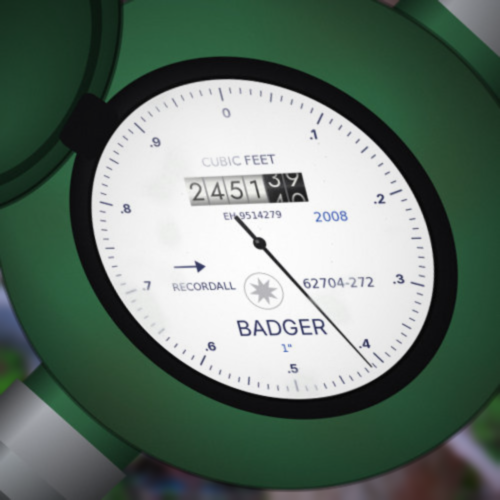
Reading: ft³ 245139.41
